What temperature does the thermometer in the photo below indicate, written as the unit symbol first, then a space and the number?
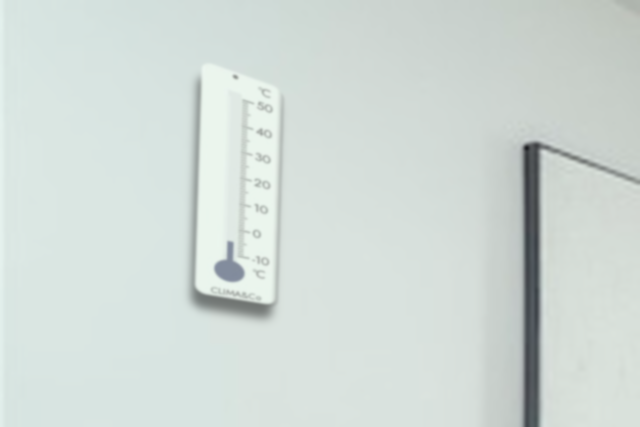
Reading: °C -5
